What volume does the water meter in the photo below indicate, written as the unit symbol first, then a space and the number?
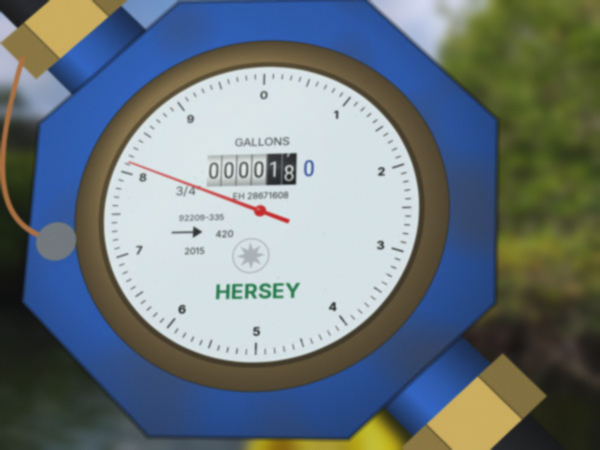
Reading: gal 178.1
